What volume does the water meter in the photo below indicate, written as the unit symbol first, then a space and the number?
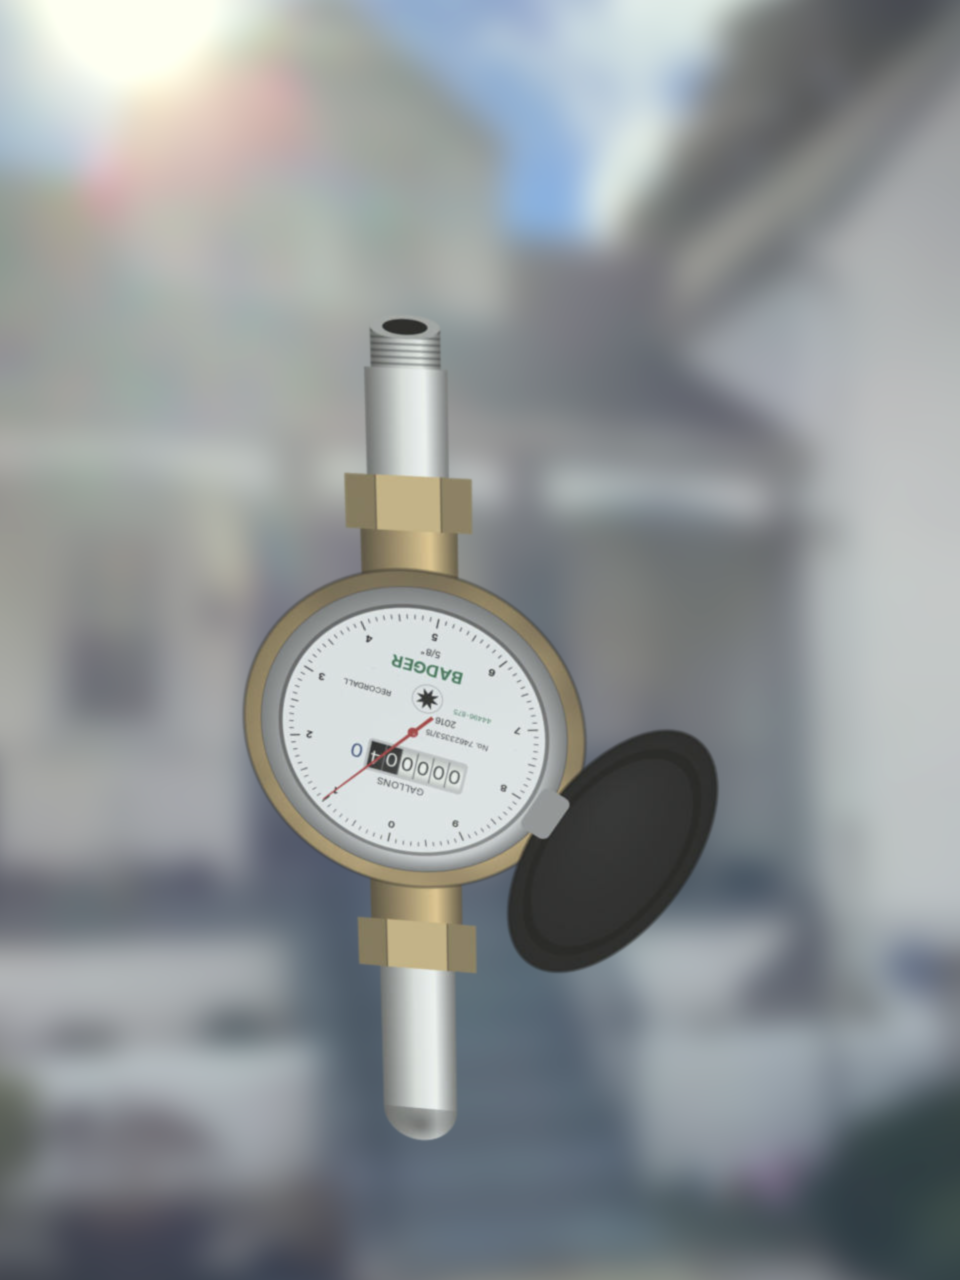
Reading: gal 41.0
